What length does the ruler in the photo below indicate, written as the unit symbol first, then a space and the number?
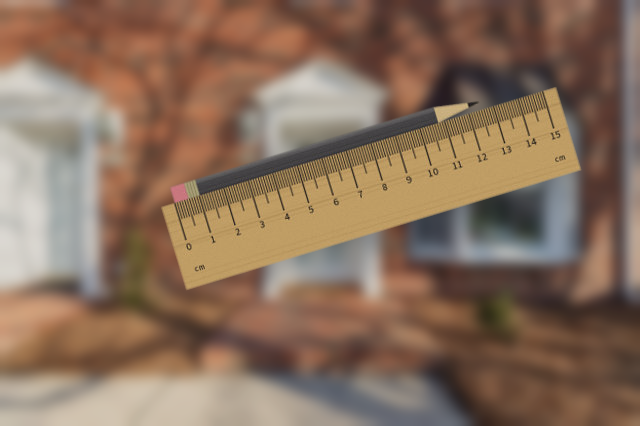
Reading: cm 12.5
